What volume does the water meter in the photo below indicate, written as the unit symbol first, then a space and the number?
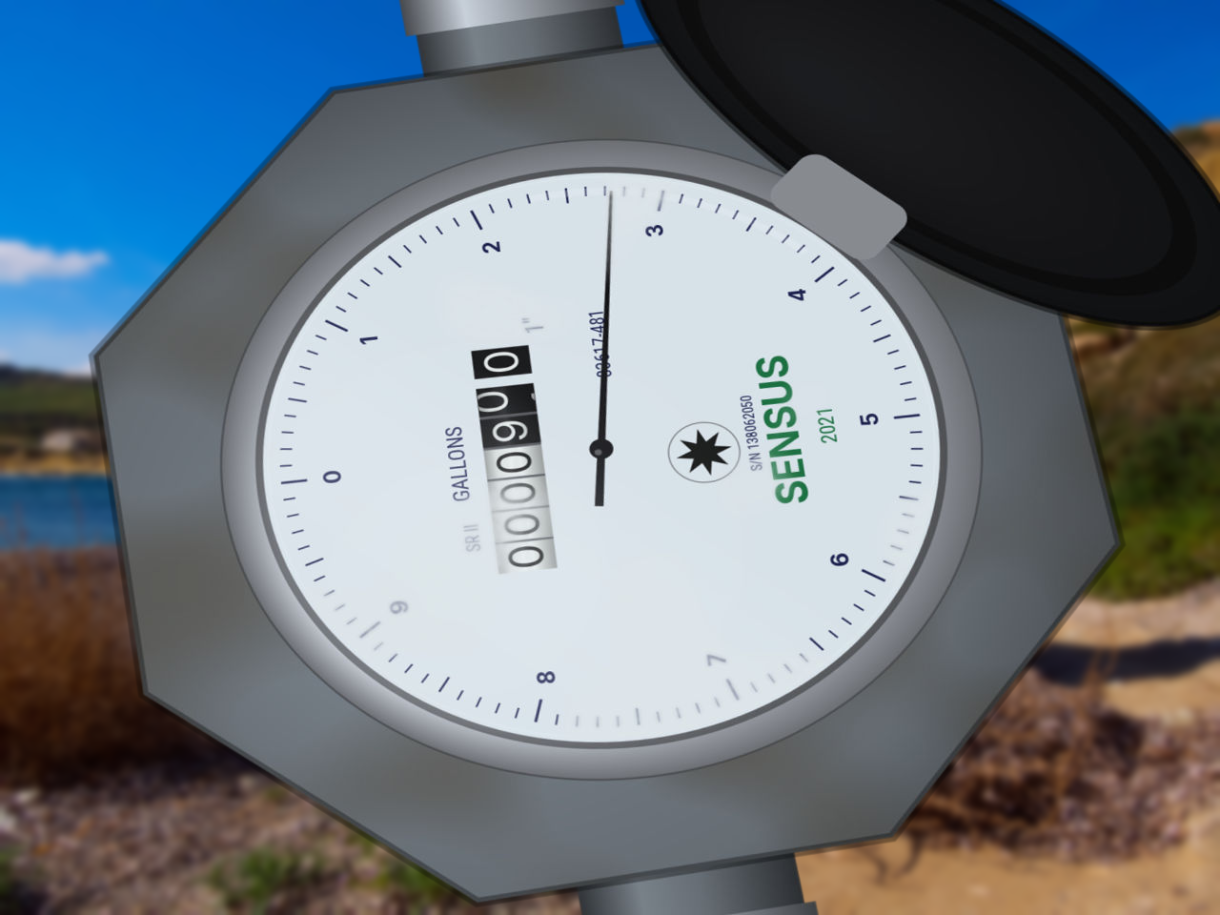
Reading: gal 902.7
